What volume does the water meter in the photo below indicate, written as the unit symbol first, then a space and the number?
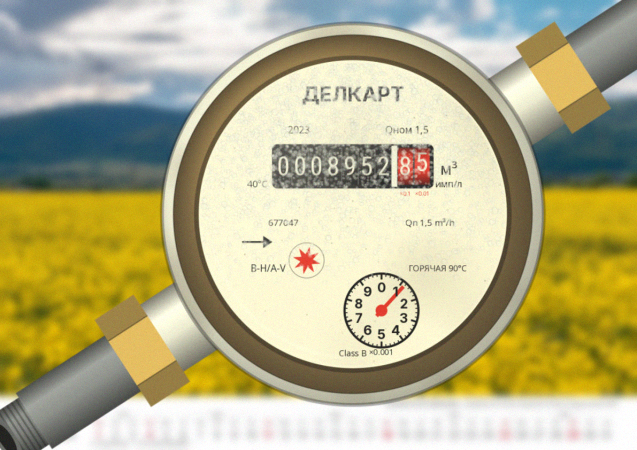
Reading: m³ 8952.851
